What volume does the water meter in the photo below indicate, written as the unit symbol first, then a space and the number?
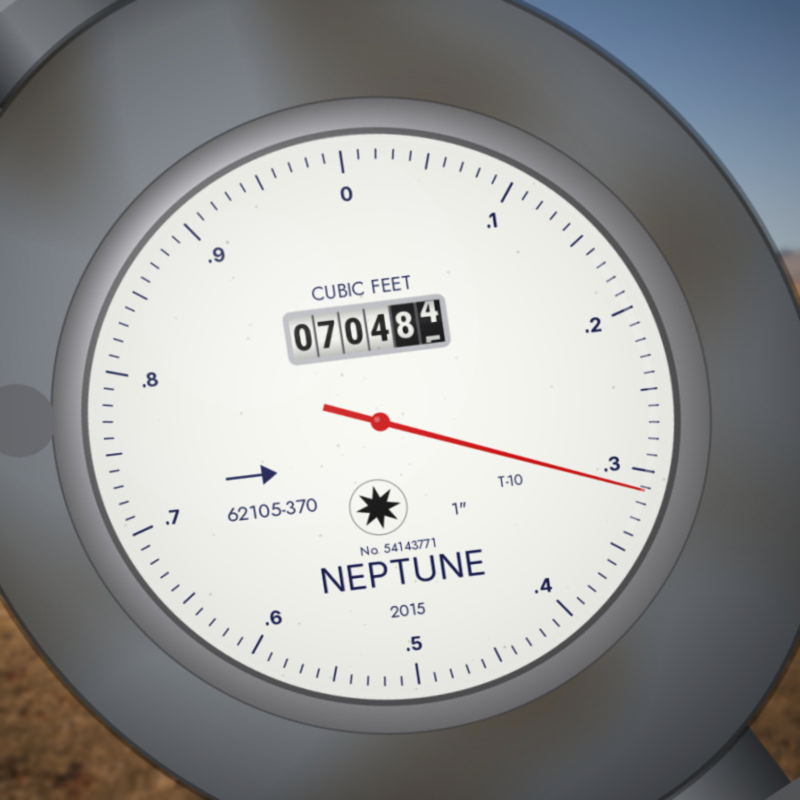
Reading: ft³ 70484.31
